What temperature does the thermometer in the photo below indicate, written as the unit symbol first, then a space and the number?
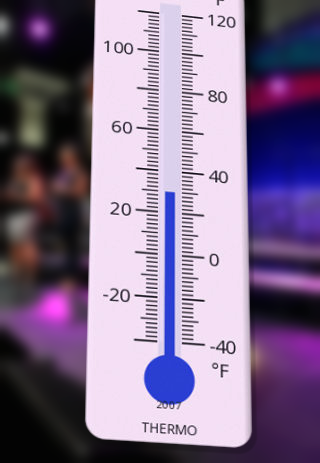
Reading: °F 30
